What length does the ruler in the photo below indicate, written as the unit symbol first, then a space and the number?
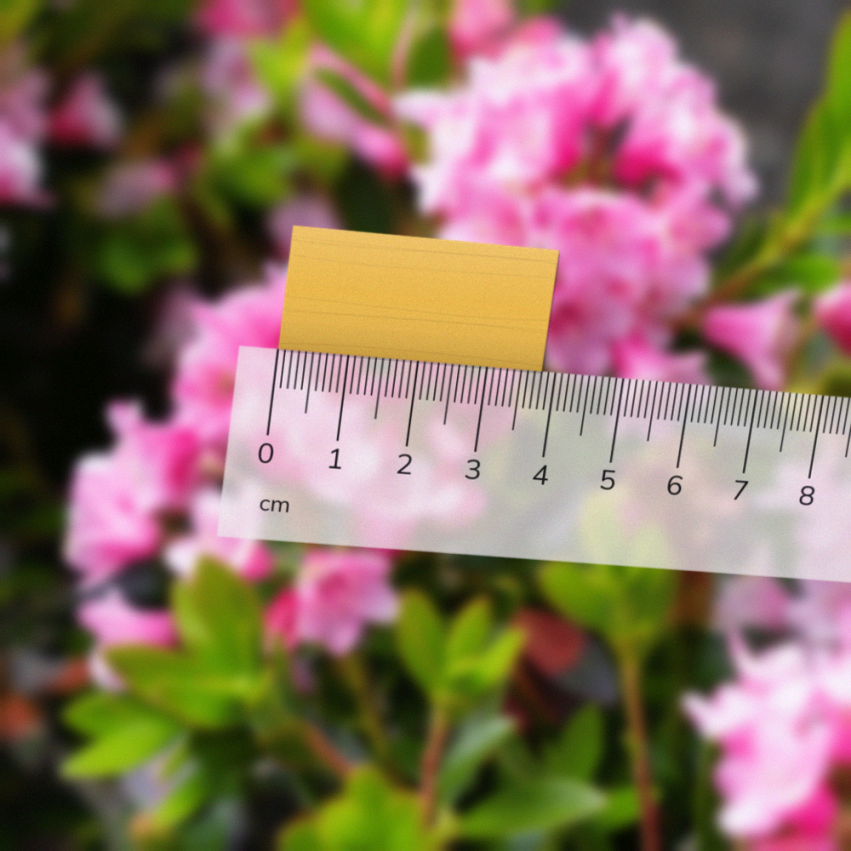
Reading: cm 3.8
